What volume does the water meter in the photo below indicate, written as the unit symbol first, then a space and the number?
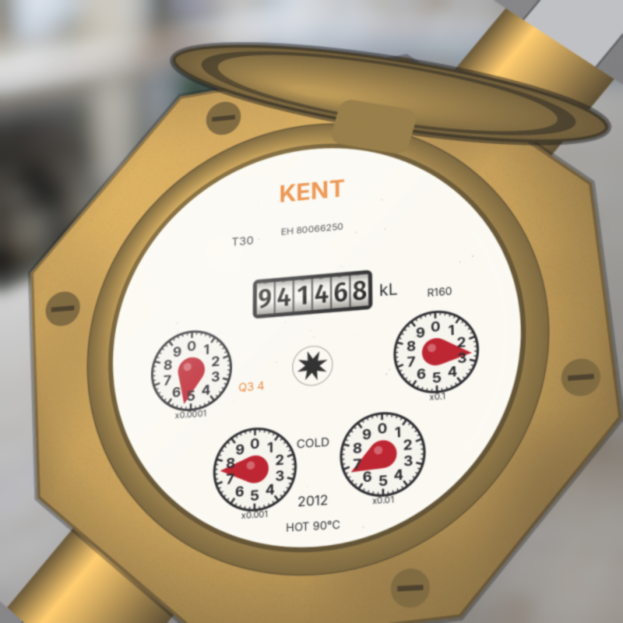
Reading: kL 941468.2675
